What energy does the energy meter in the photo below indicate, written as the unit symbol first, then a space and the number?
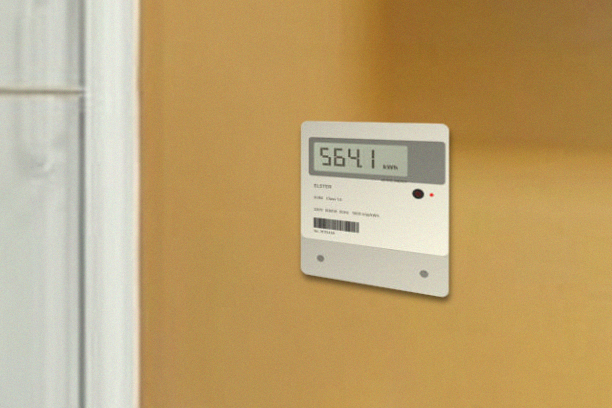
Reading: kWh 564.1
